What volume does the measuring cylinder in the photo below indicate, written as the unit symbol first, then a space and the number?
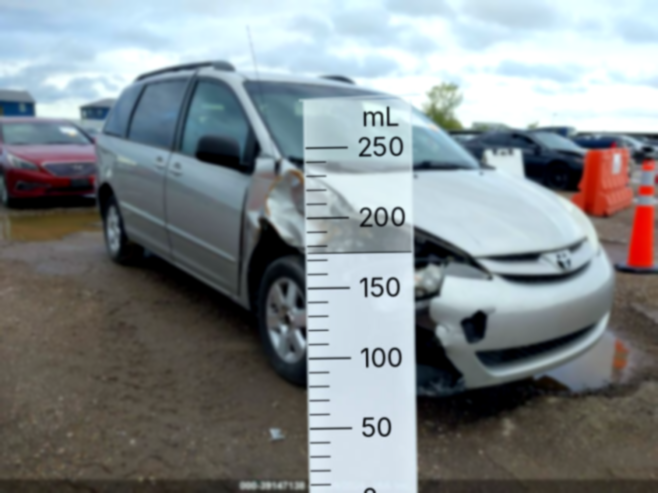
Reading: mL 175
